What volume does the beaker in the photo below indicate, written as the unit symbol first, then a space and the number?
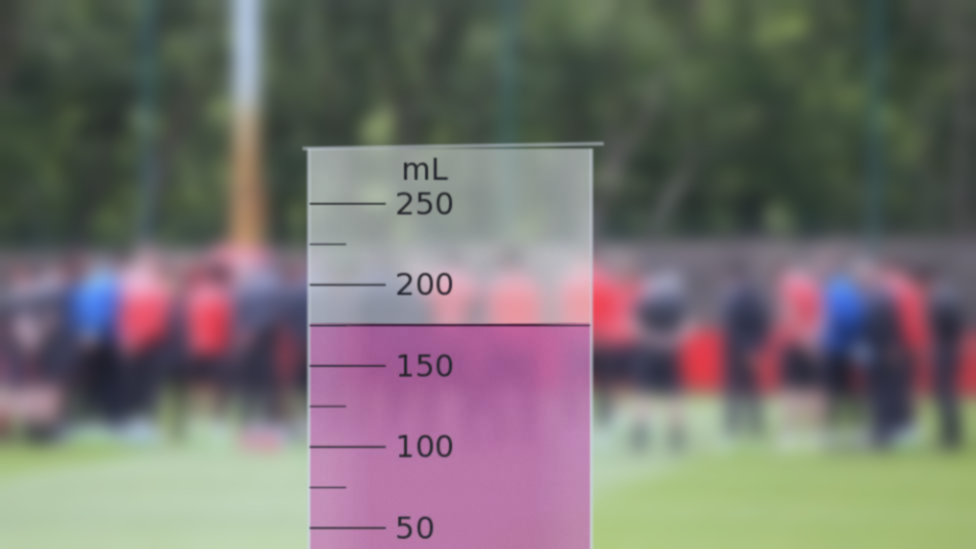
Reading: mL 175
